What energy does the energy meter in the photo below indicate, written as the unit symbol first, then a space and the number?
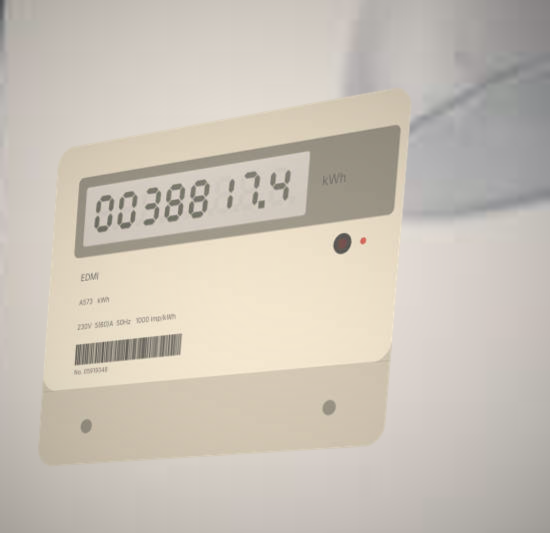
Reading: kWh 38817.4
